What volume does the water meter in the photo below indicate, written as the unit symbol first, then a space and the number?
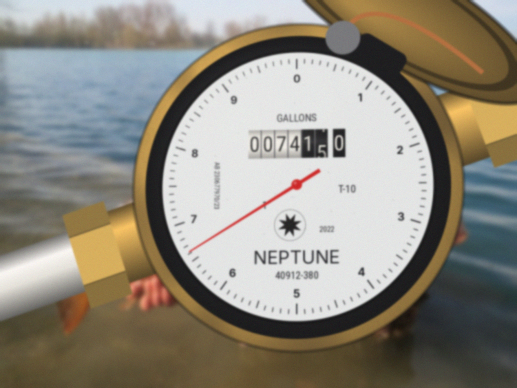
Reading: gal 74146.6
